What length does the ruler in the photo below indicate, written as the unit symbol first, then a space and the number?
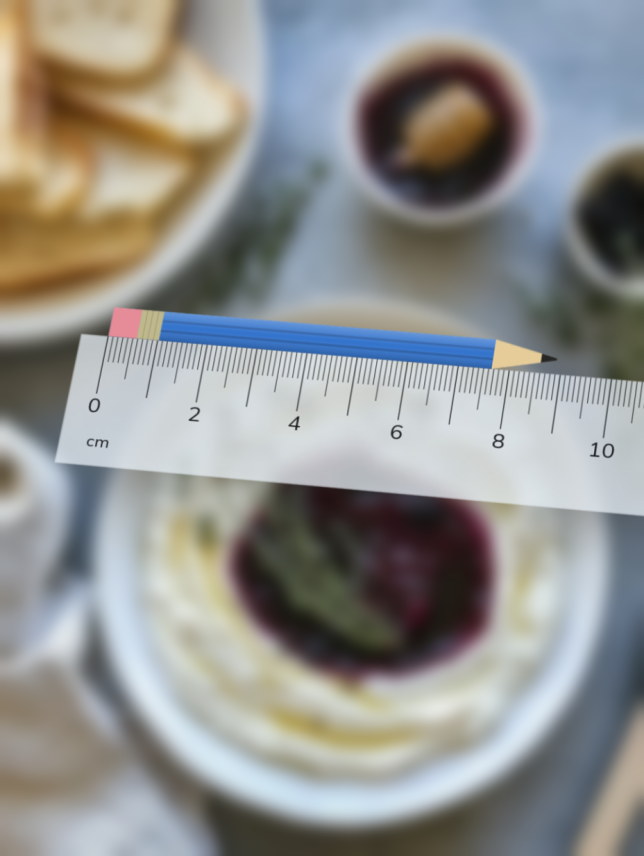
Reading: cm 8.9
